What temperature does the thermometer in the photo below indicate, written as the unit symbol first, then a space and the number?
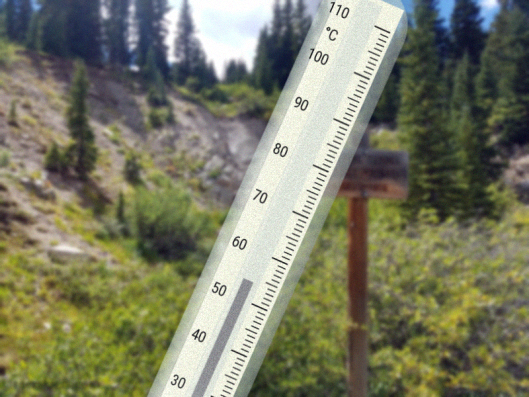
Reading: °C 54
